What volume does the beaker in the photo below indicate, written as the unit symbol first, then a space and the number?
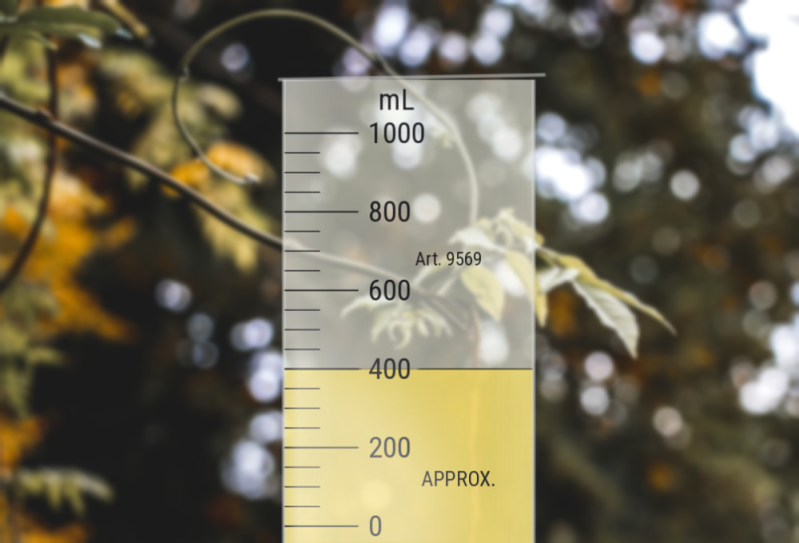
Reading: mL 400
